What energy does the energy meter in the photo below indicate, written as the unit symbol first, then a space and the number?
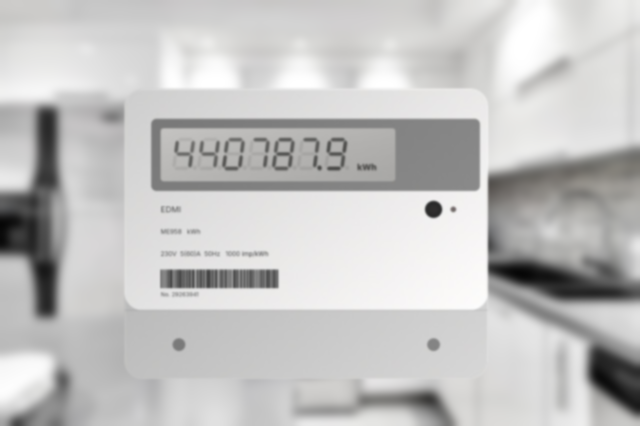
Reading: kWh 440787.9
